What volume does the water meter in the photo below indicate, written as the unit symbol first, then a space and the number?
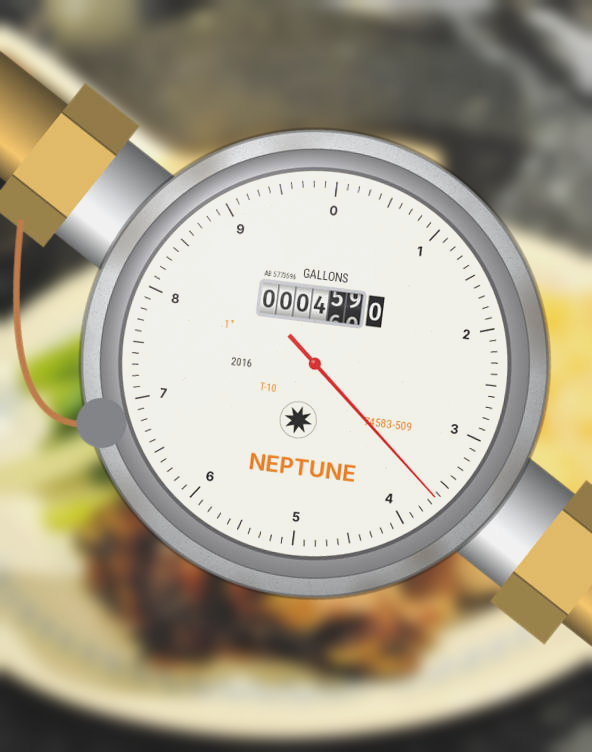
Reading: gal 4593.6
